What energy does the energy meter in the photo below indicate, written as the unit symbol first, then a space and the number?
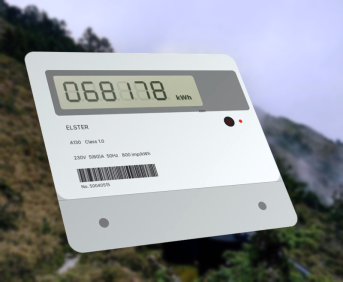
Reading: kWh 68178
